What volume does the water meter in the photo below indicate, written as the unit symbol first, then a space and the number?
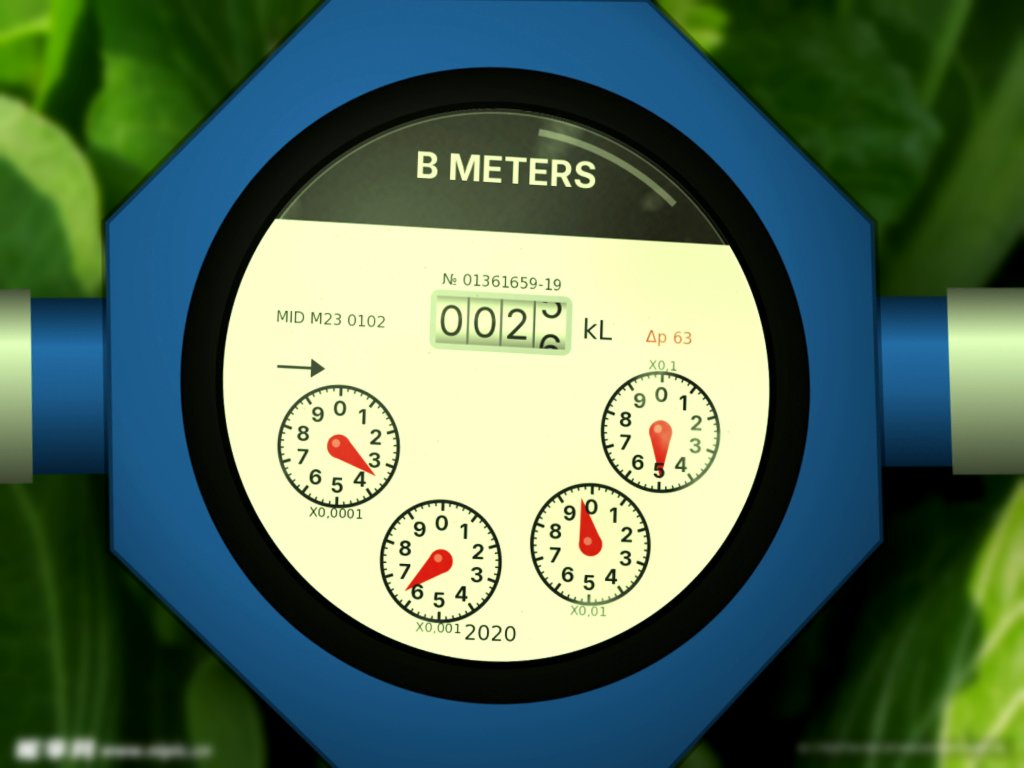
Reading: kL 25.4963
